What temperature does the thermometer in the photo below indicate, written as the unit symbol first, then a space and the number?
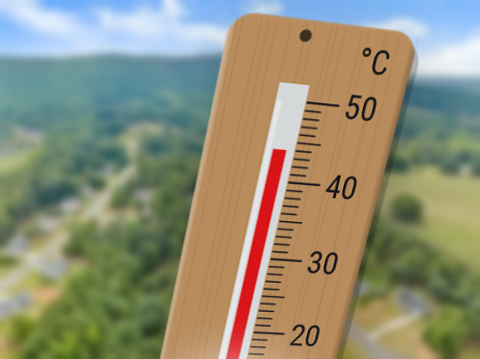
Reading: °C 44
